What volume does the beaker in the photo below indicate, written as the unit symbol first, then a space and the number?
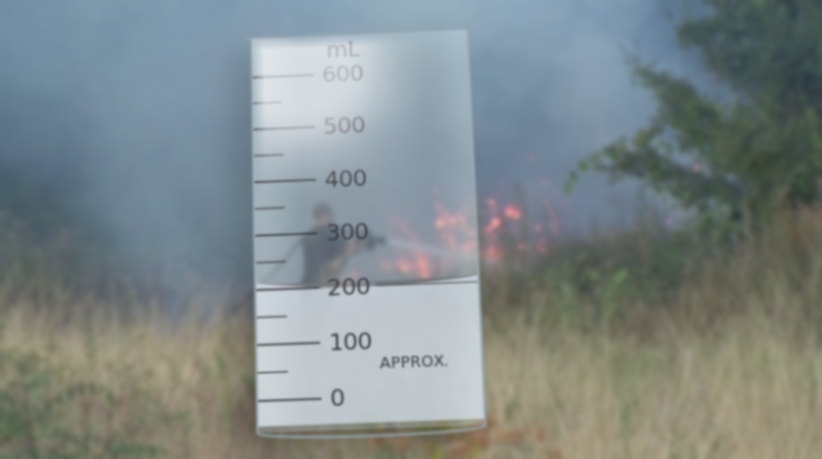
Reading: mL 200
